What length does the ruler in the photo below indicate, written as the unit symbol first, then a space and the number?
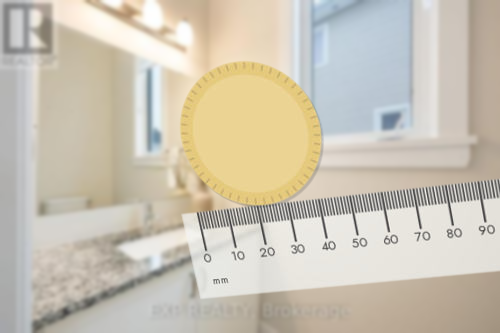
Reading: mm 45
